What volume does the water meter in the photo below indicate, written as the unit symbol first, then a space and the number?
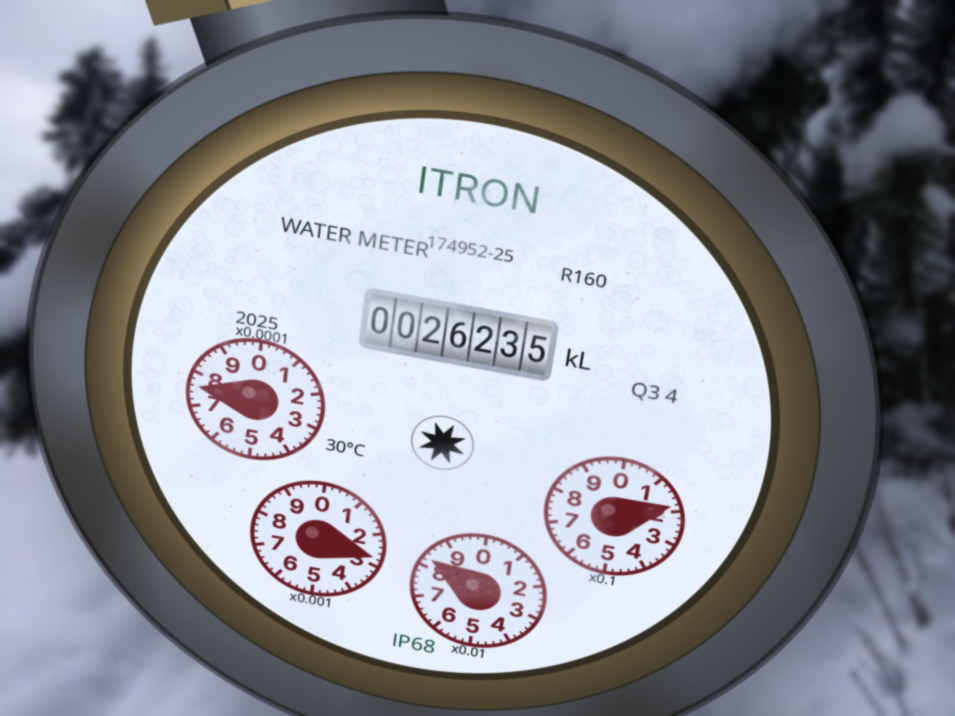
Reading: kL 26235.1827
